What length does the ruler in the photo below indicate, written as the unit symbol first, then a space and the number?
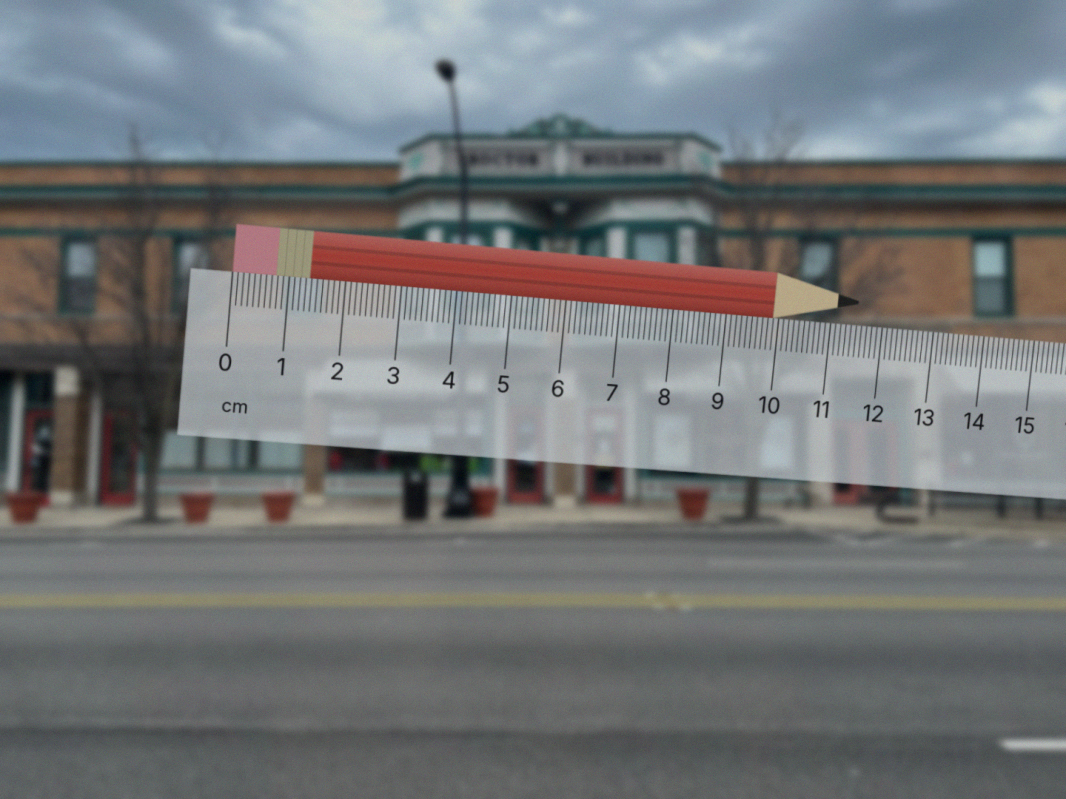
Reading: cm 11.5
